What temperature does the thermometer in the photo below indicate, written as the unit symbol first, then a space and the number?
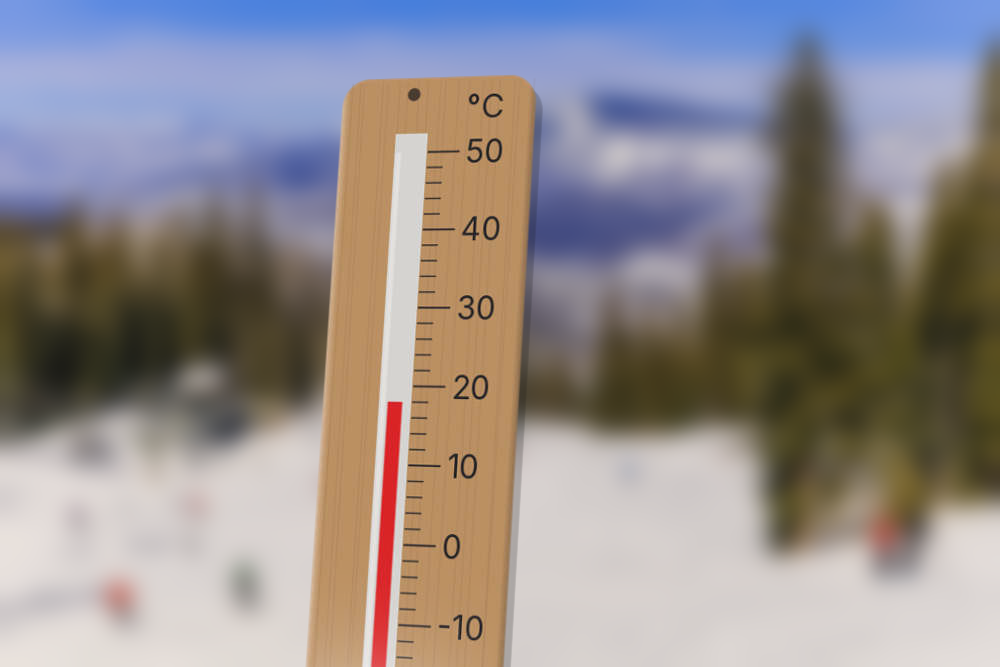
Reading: °C 18
